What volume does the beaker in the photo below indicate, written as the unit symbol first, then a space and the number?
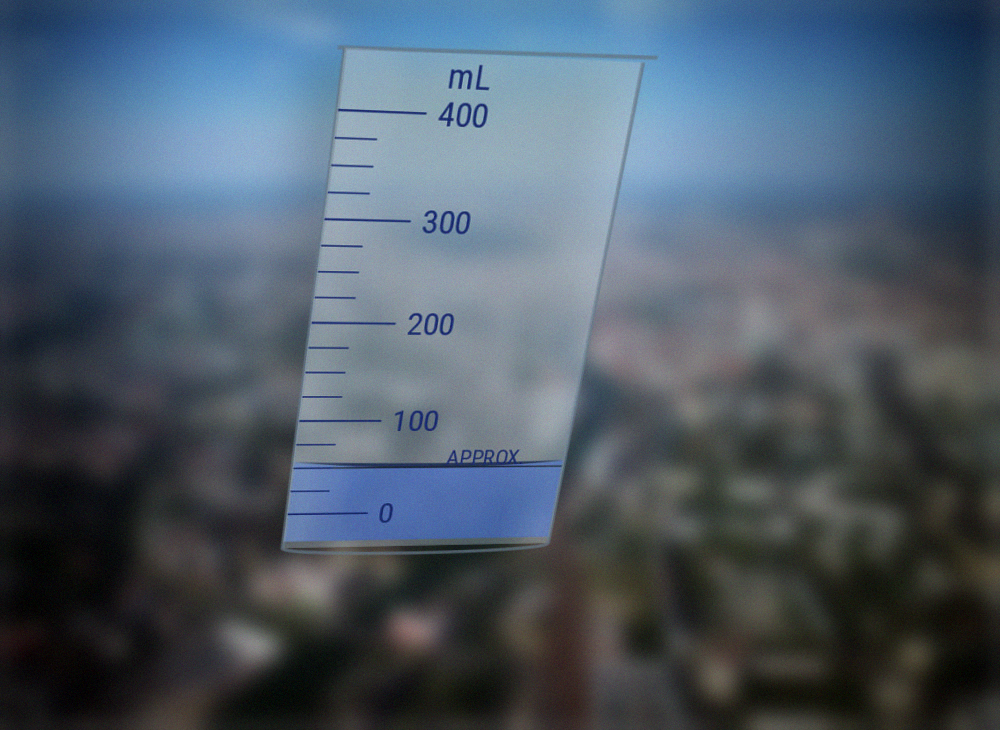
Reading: mL 50
